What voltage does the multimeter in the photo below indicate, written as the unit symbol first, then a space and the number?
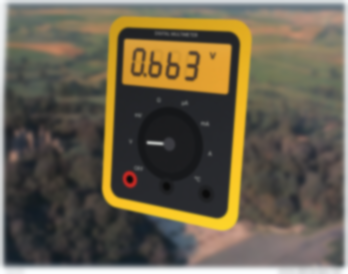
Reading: V 0.663
